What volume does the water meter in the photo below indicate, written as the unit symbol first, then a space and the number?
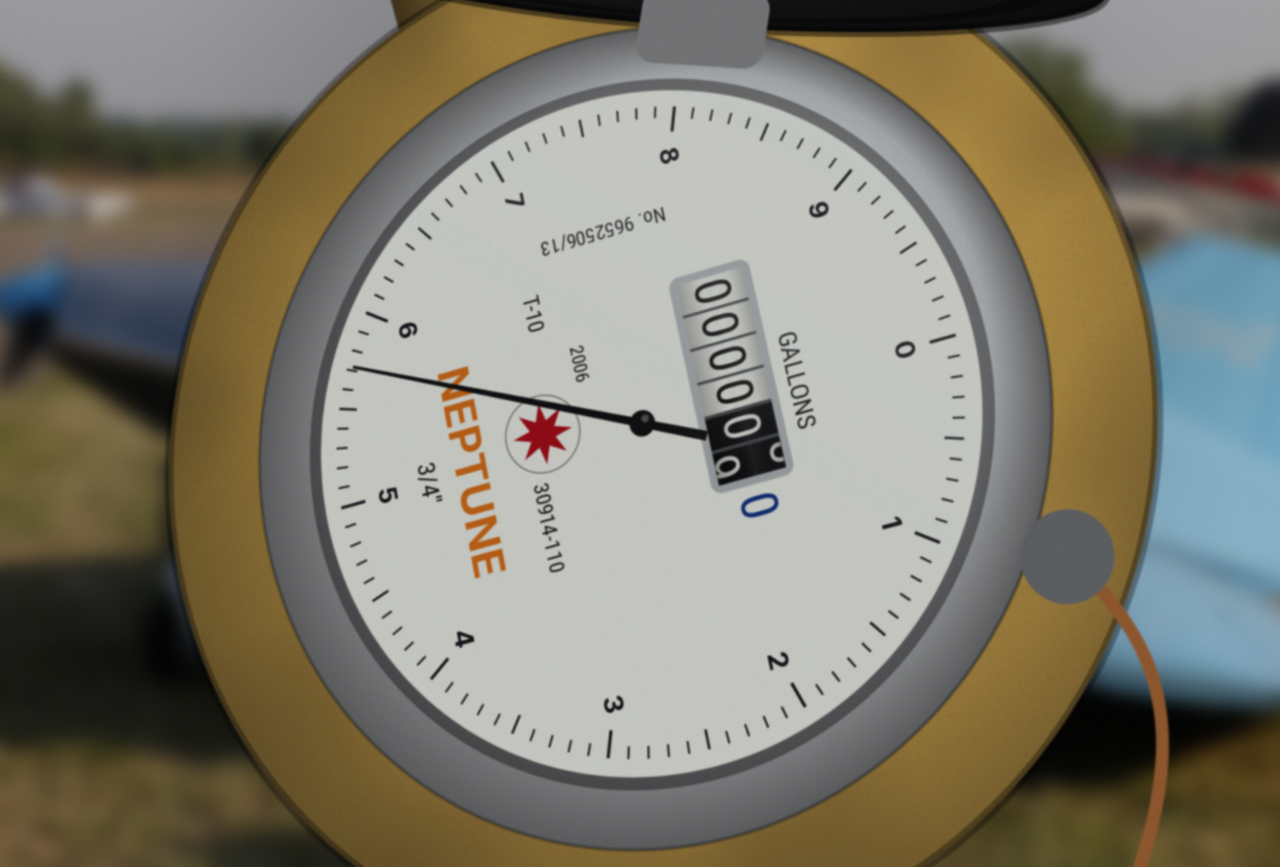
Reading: gal 85.7
